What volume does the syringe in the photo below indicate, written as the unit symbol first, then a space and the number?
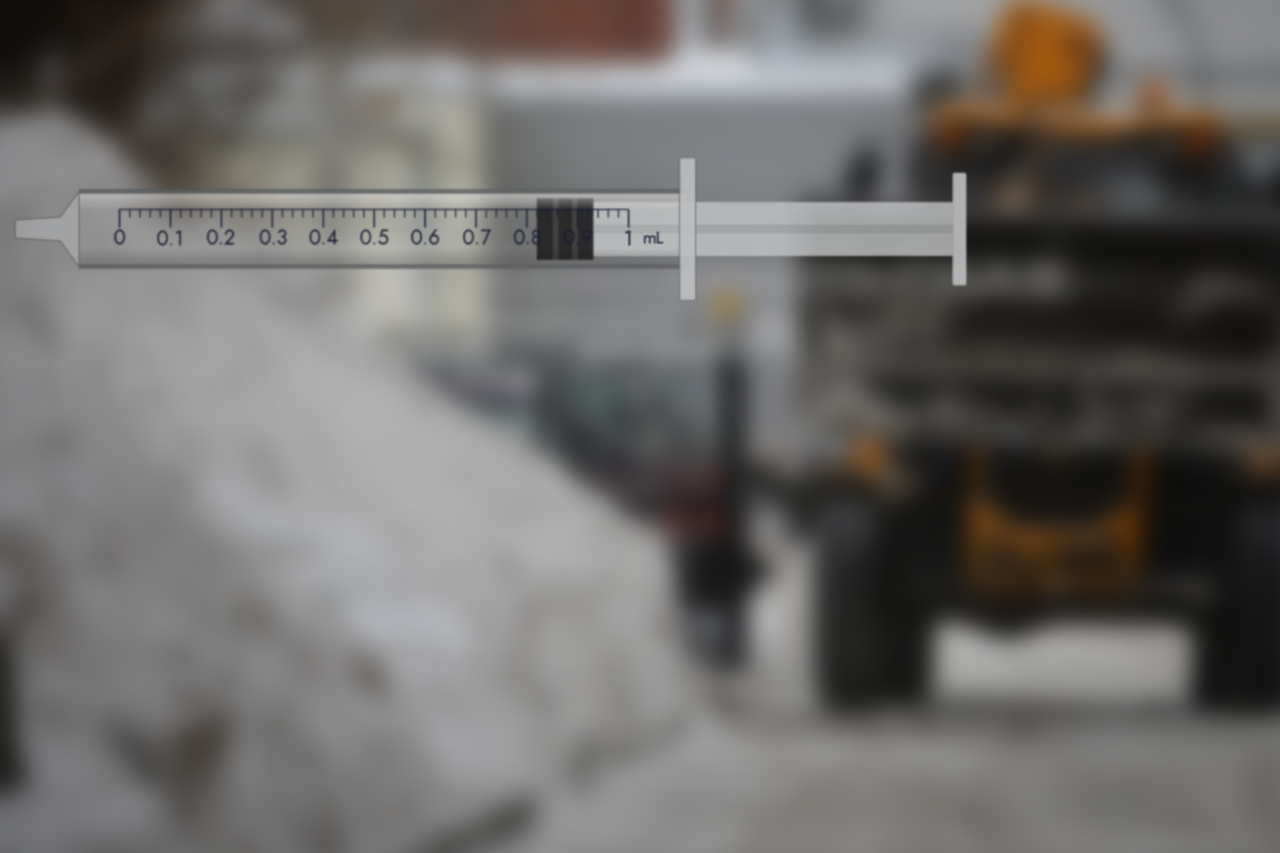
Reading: mL 0.82
